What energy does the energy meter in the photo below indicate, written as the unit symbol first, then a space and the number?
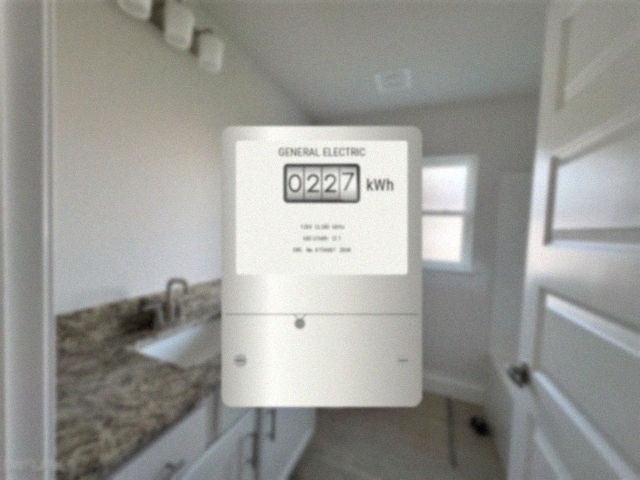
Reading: kWh 227
